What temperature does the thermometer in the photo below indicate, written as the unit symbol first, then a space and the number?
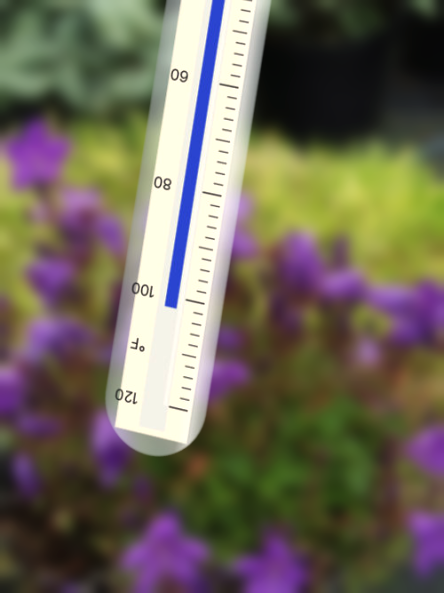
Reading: °F 102
